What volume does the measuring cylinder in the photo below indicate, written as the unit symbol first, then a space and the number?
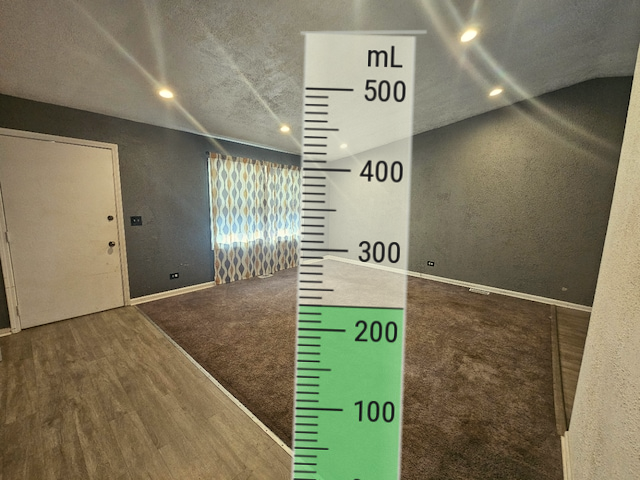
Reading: mL 230
